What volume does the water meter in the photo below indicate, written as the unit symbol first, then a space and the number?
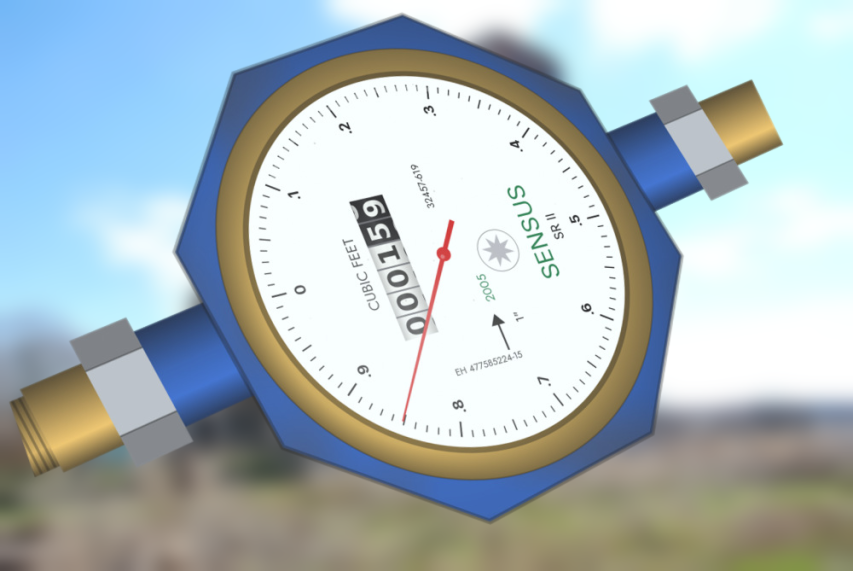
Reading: ft³ 158.85
